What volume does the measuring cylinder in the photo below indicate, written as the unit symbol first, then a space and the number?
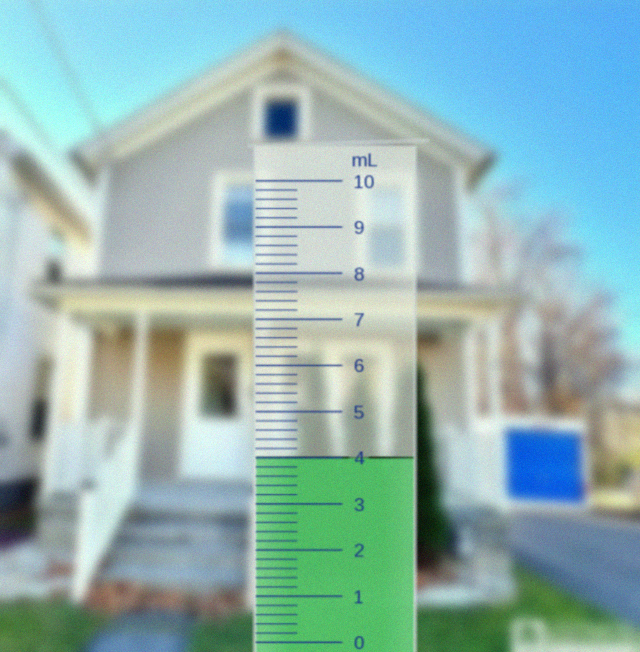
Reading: mL 4
